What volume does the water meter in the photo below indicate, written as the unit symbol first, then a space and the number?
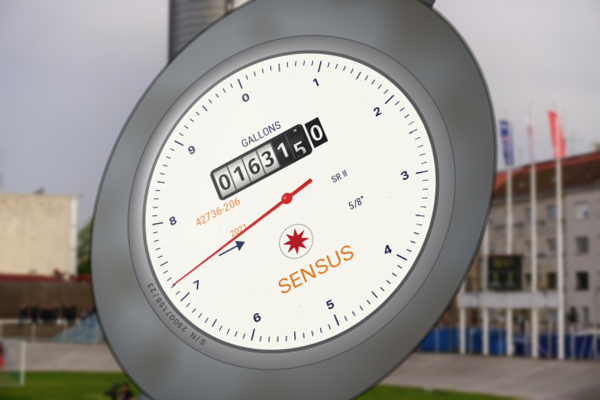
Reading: gal 163147.2
